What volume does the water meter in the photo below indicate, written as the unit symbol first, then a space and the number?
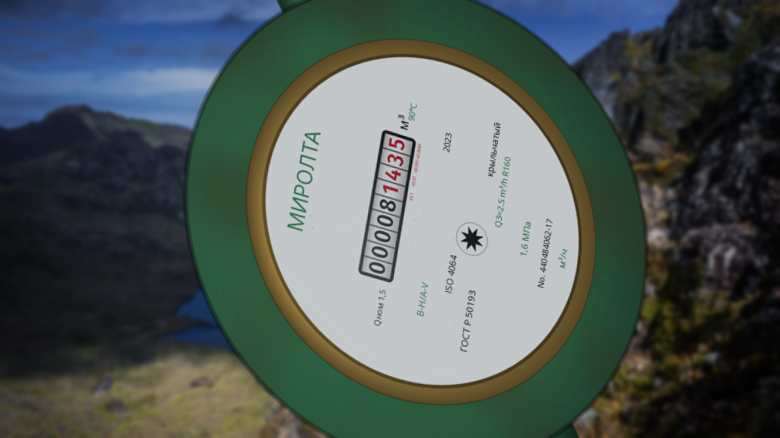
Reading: m³ 8.1435
